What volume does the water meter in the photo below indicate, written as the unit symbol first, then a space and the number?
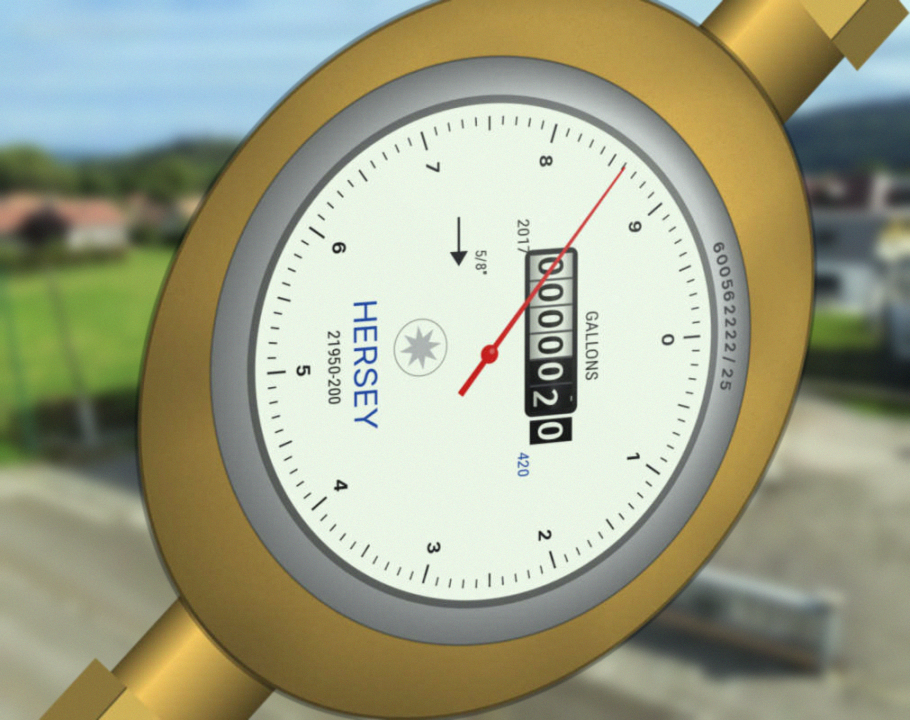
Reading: gal 18.6
